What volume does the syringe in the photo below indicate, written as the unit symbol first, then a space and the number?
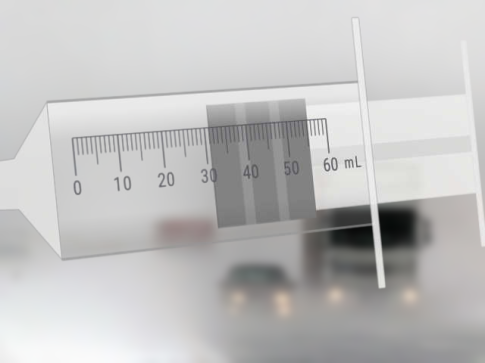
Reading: mL 31
